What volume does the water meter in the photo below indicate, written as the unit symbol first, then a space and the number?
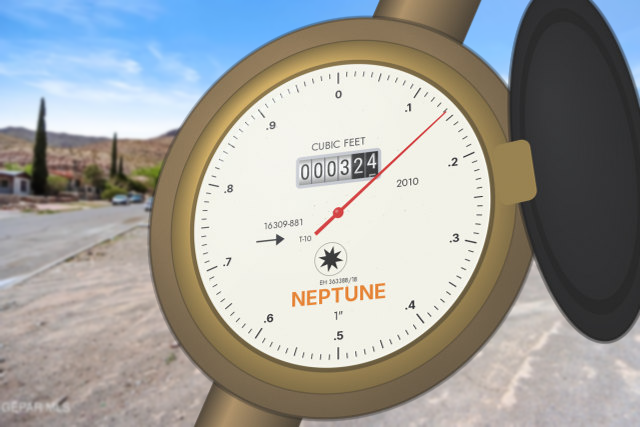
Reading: ft³ 324.14
